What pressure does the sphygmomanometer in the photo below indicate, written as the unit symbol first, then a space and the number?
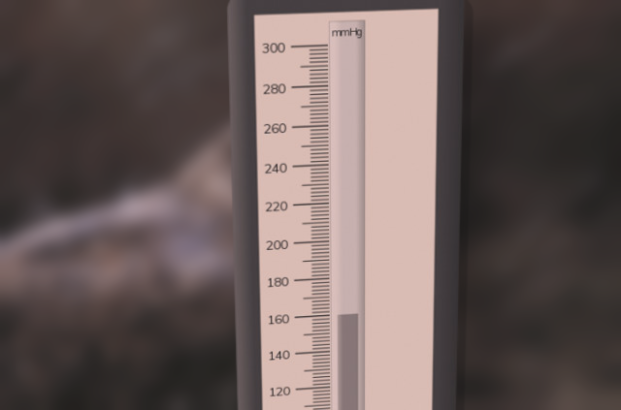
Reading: mmHg 160
